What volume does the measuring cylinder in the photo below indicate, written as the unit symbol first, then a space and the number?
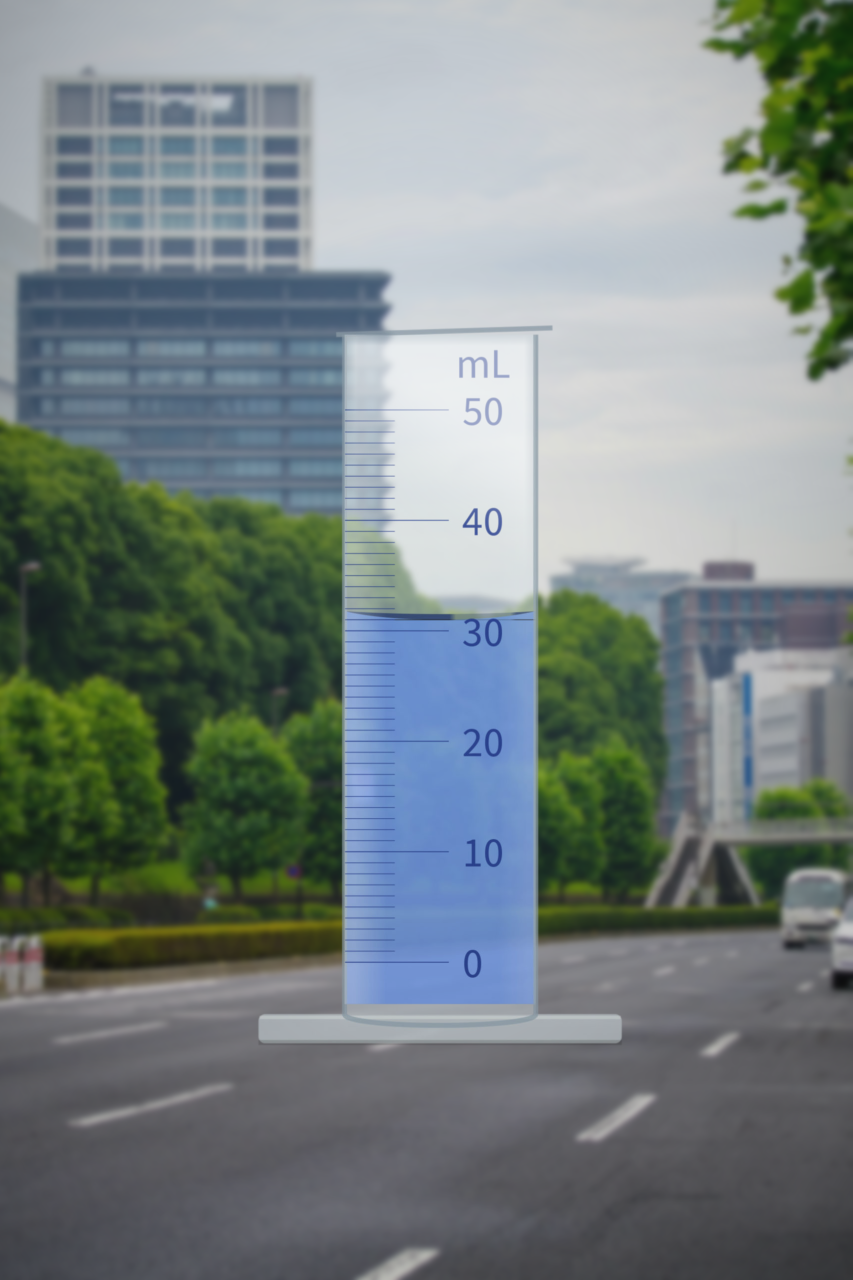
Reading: mL 31
